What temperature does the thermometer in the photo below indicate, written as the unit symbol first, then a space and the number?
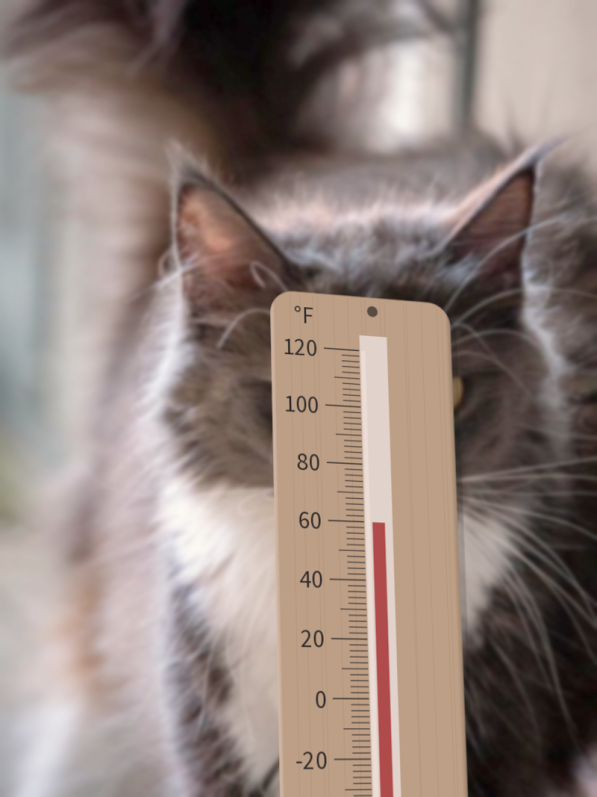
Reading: °F 60
